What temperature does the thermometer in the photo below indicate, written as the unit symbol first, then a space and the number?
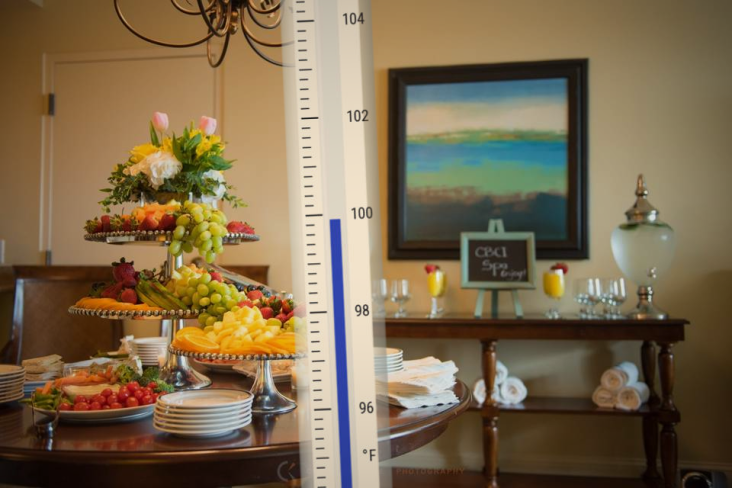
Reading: °F 99.9
